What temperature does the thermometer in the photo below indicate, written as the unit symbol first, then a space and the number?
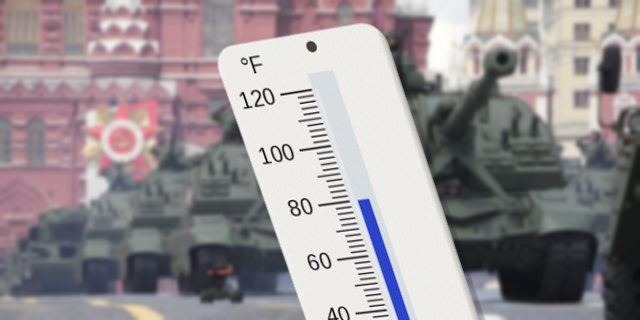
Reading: °F 80
